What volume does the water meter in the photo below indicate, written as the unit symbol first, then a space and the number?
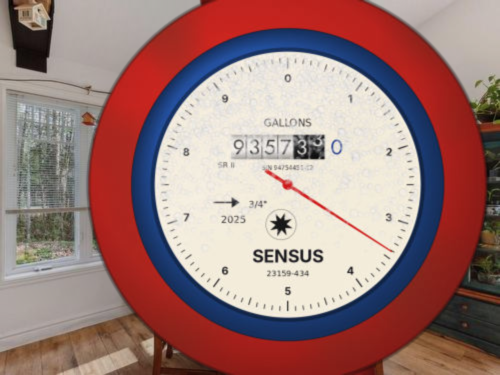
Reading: gal 9357333.4
